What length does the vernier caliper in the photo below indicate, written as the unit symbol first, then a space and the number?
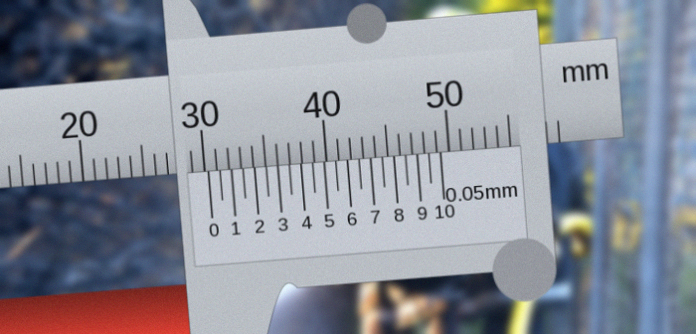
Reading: mm 30.3
